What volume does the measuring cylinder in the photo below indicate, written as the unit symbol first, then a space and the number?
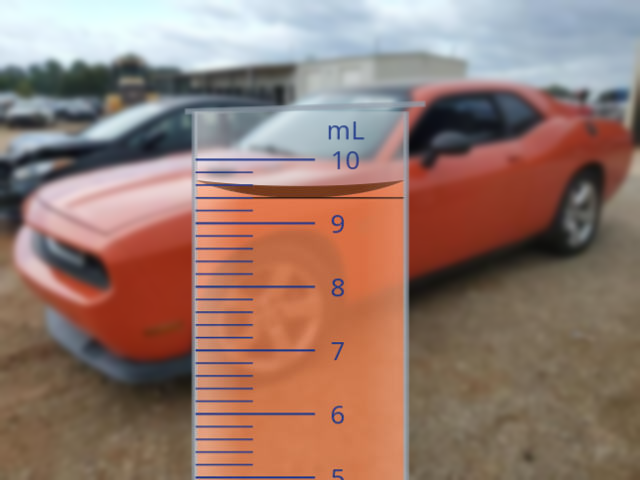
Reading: mL 9.4
